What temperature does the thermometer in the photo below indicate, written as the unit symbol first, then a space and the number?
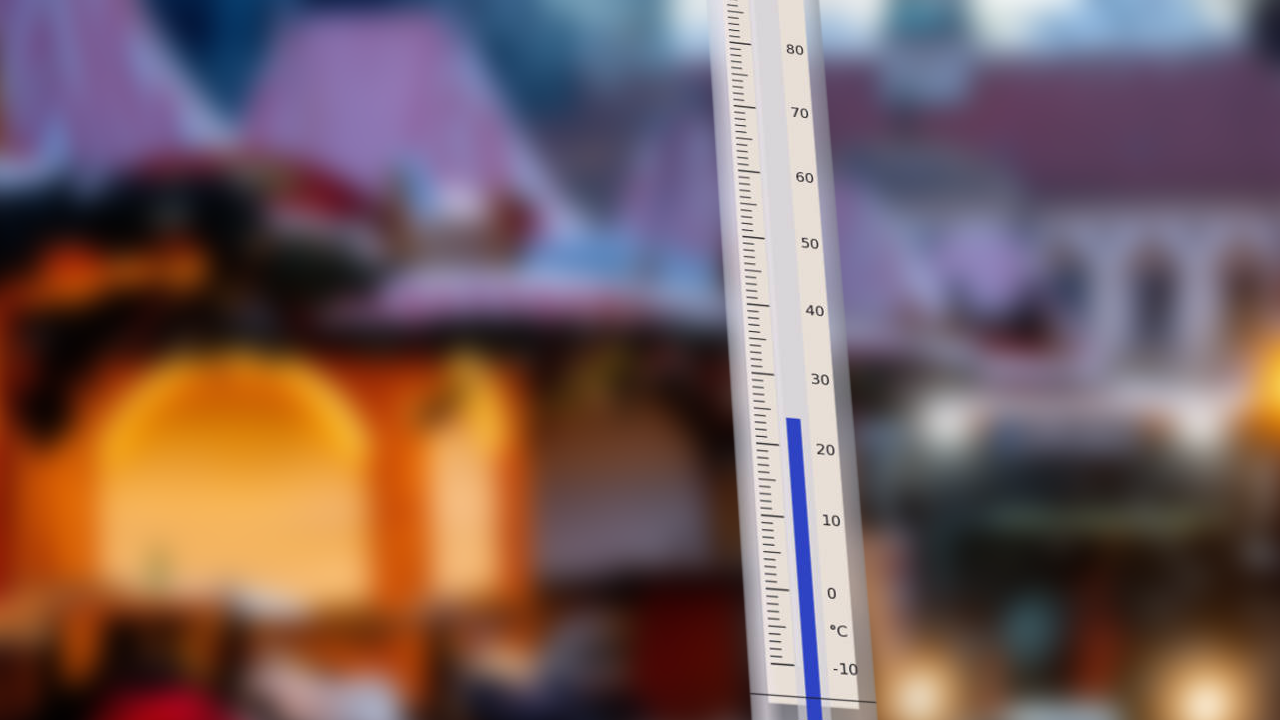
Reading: °C 24
